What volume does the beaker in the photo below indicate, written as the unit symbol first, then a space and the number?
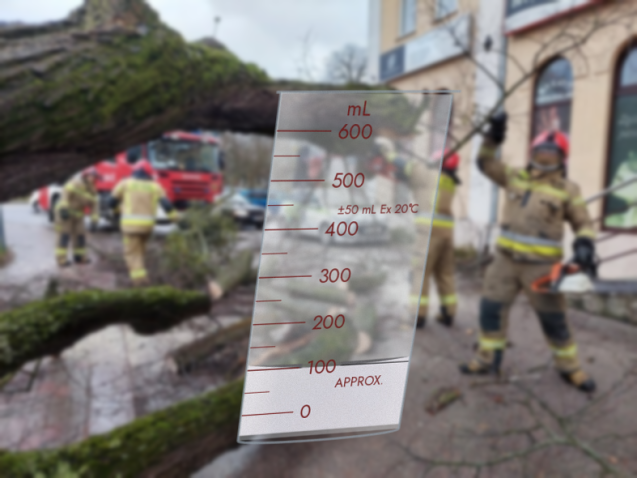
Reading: mL 100
